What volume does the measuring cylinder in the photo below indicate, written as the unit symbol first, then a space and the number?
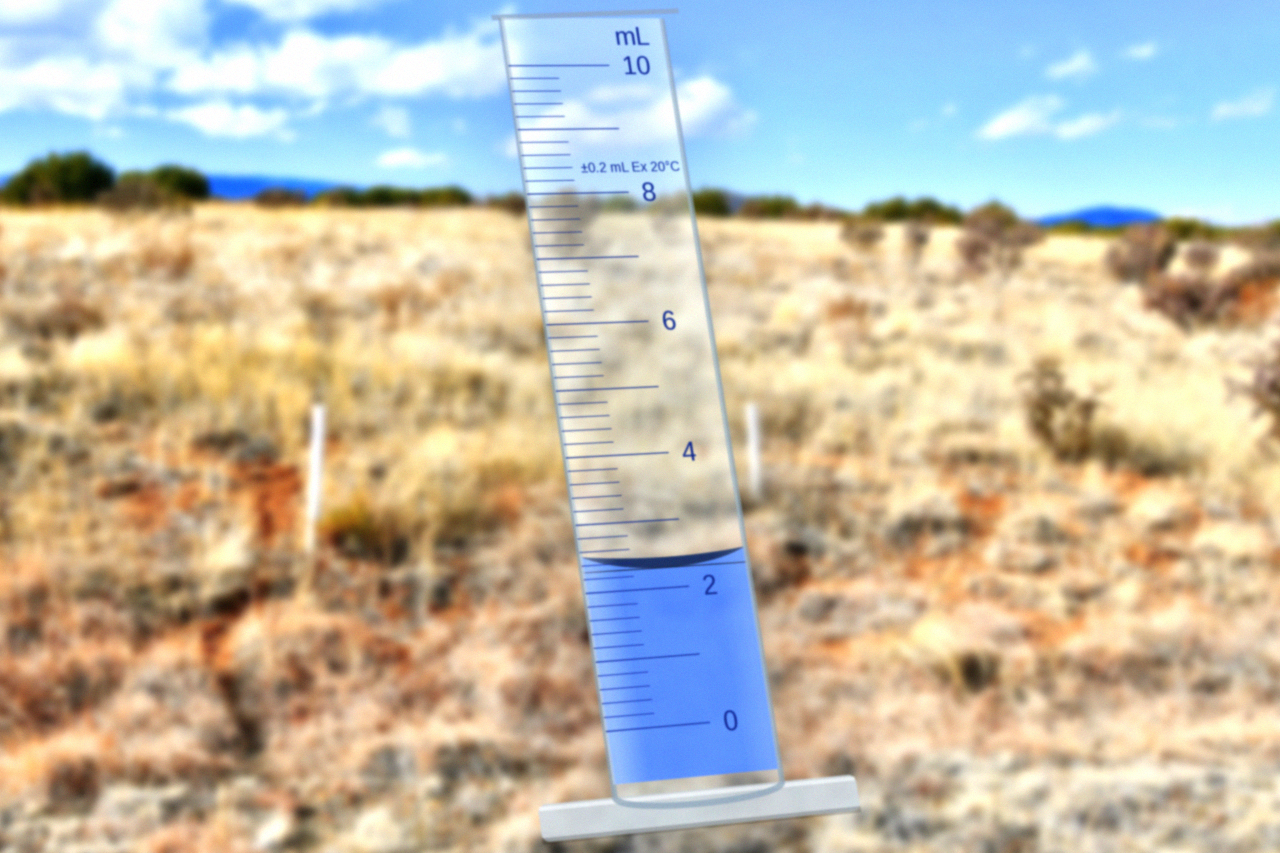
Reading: mL 2.3
